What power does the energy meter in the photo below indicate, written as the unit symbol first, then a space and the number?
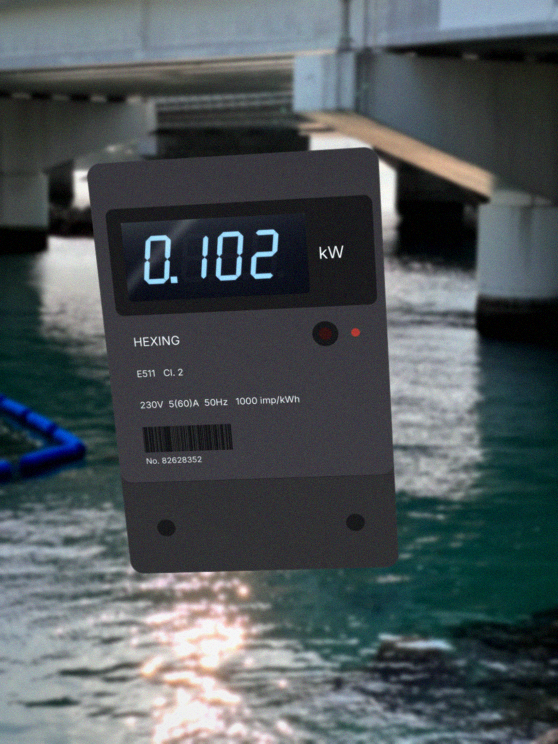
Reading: kW 0.102
